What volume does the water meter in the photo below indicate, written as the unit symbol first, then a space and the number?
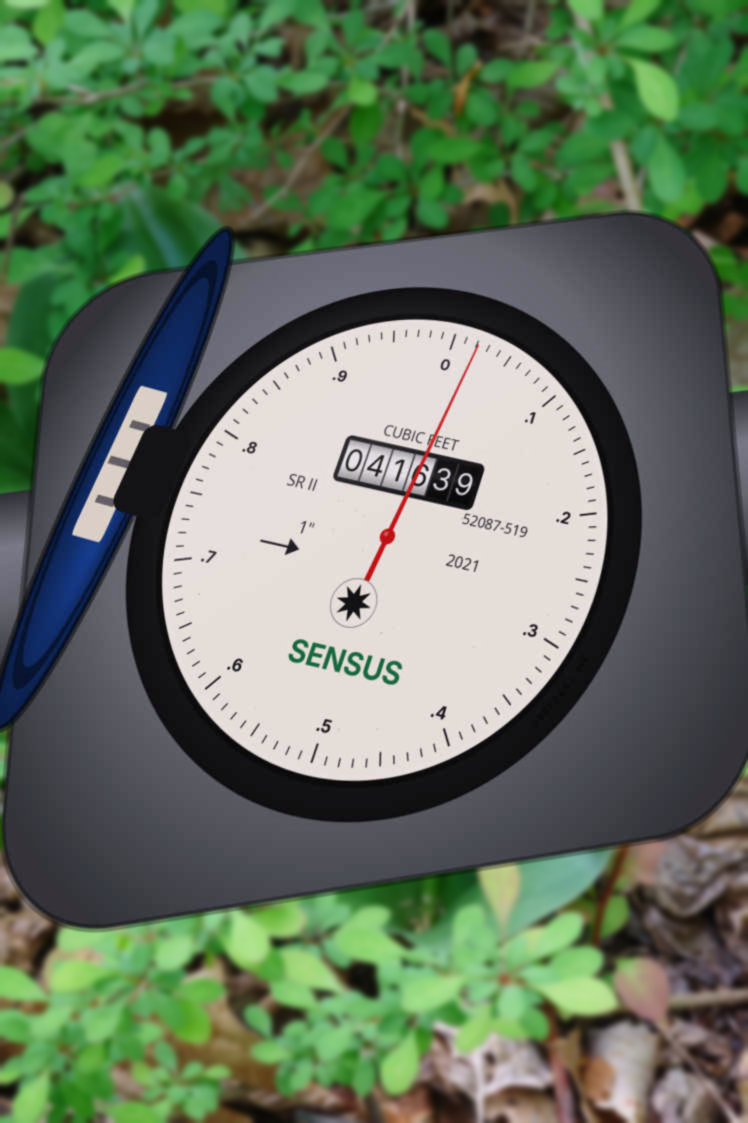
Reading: ft³ 41639.02
